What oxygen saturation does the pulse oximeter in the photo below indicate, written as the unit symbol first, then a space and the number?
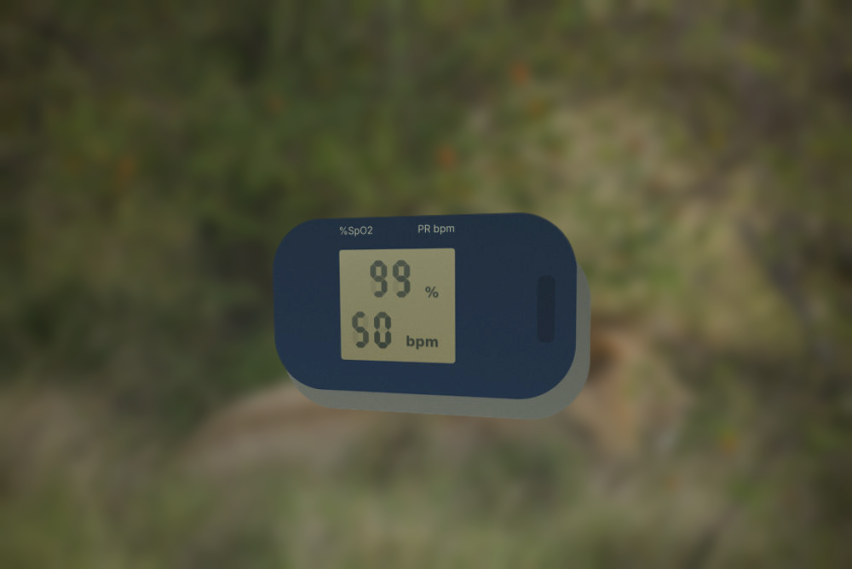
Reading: % 99
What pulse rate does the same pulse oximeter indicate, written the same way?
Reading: bpm 50
